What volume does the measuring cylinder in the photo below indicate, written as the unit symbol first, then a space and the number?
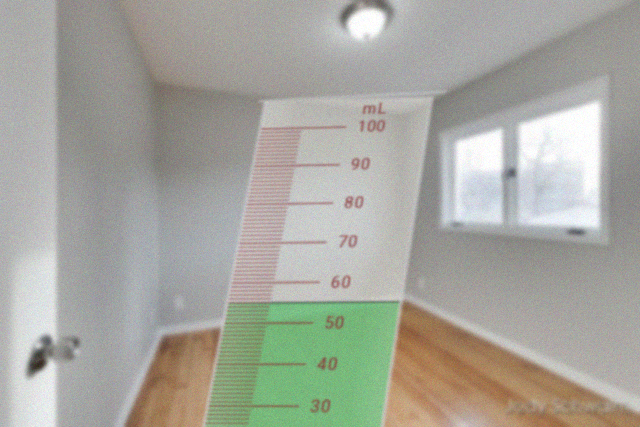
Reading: mL 55
